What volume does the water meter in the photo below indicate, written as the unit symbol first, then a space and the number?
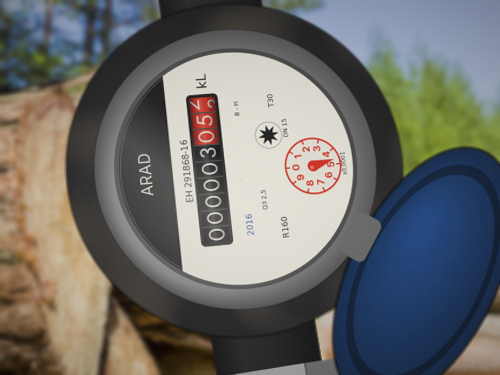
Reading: kL 3.0524
